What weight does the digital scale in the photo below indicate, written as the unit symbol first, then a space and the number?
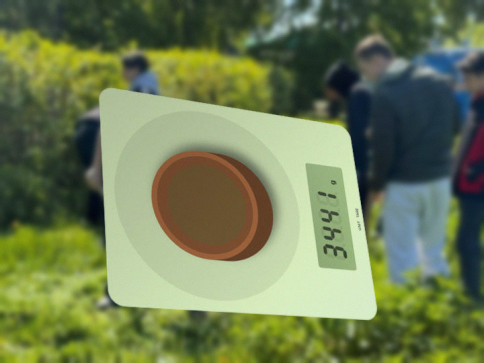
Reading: g 3441
